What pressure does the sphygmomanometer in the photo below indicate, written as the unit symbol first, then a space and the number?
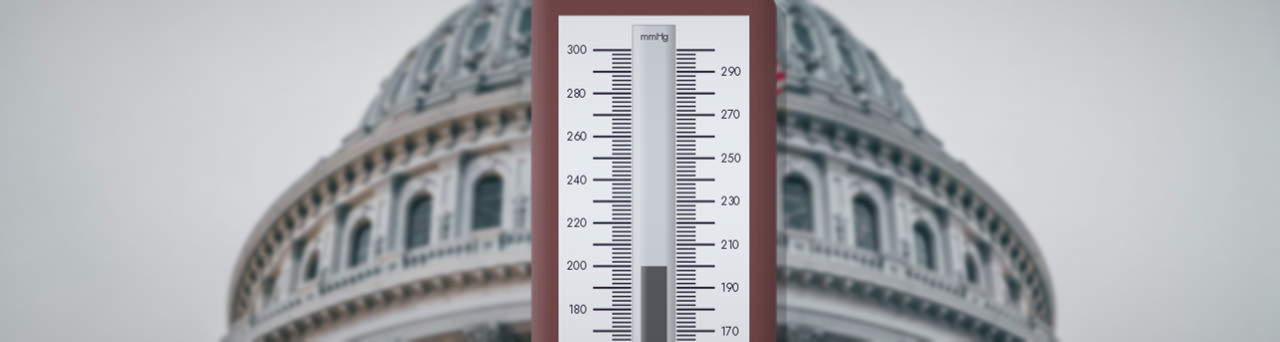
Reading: mmHg 200
